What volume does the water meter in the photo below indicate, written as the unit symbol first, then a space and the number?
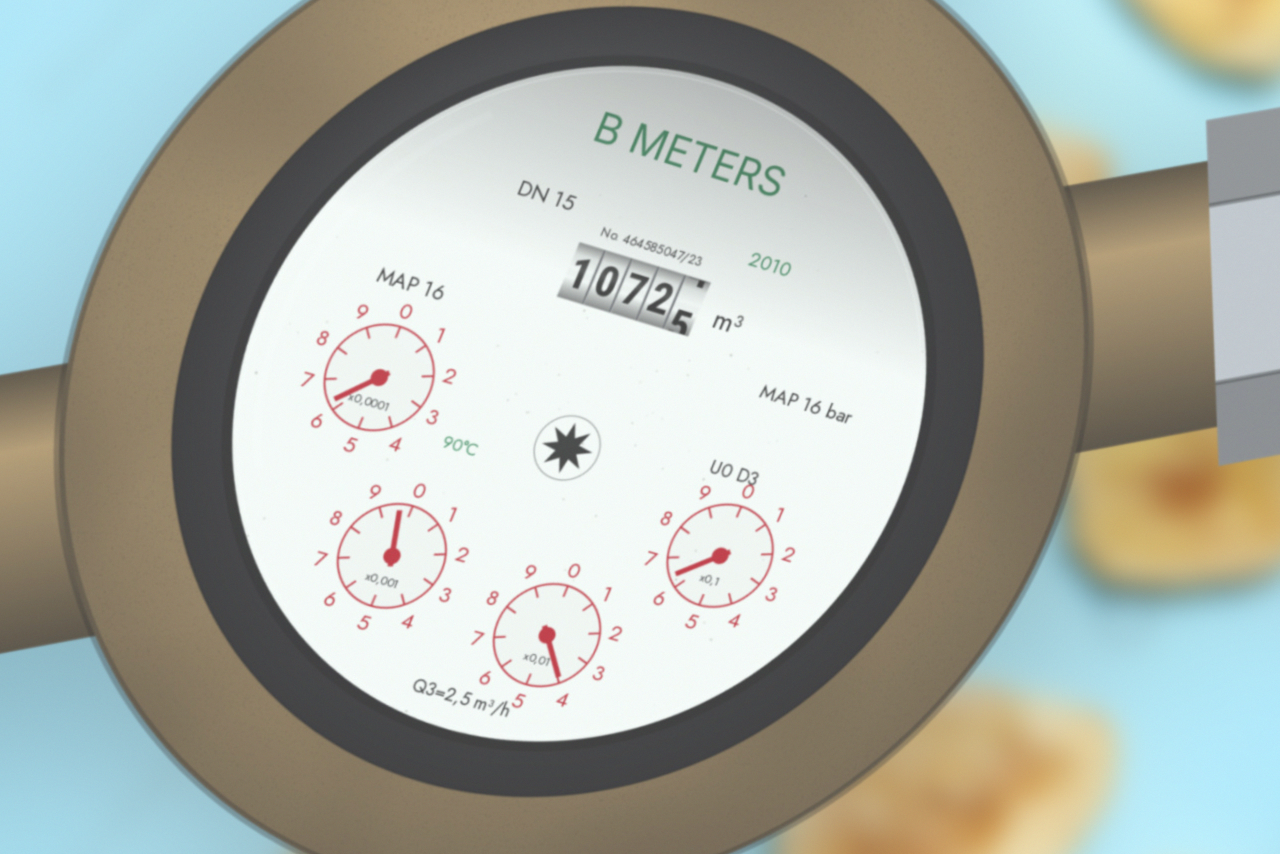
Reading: m³ 10724.6396
